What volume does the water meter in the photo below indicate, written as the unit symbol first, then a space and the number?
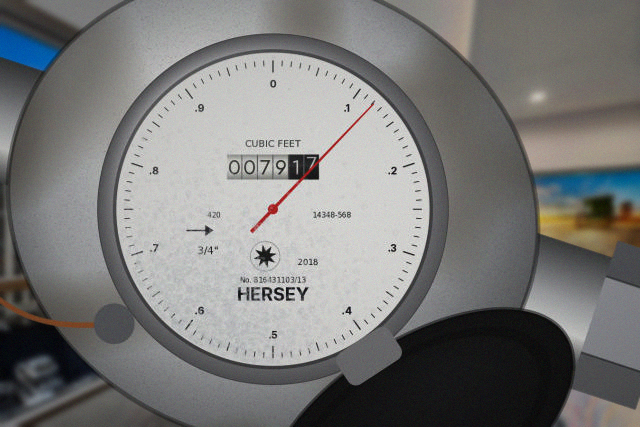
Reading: ft³ 7917.12
